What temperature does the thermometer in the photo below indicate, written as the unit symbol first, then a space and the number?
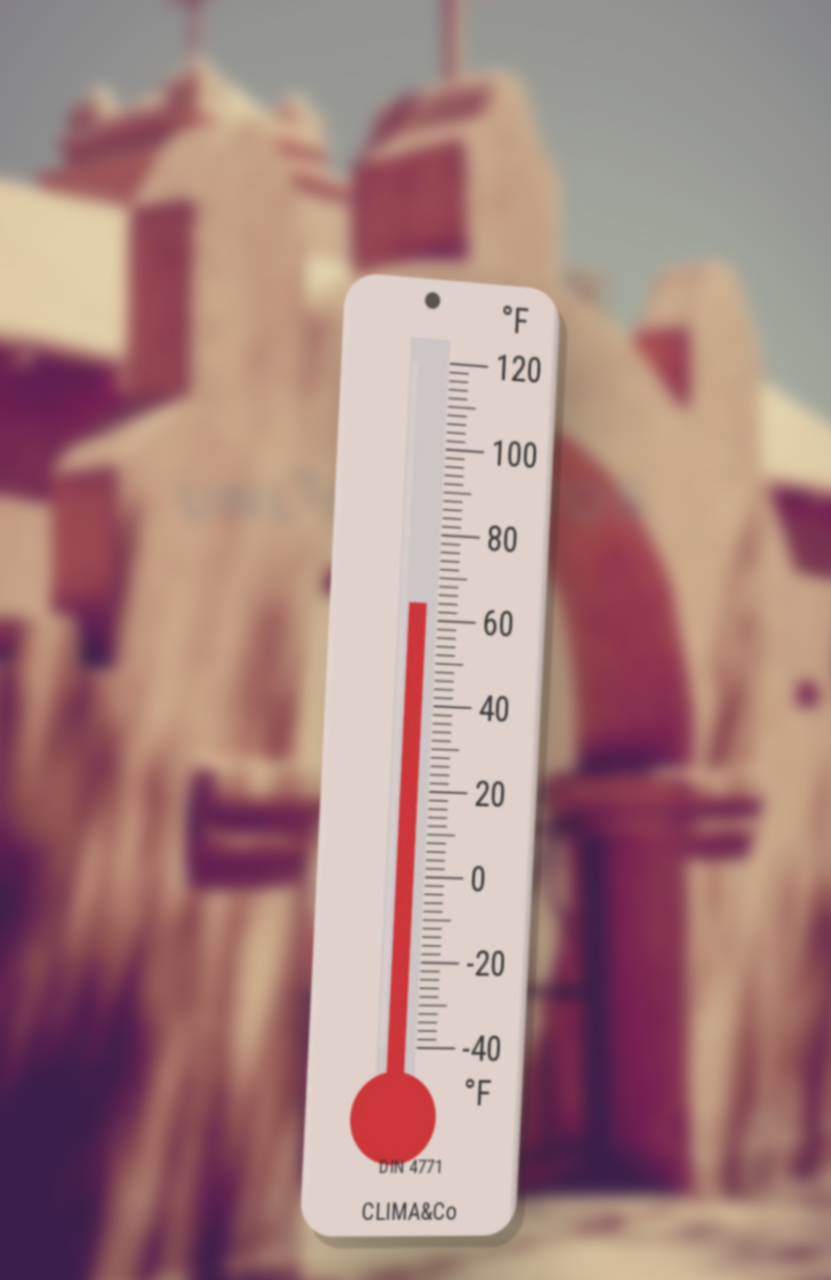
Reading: °F 64
